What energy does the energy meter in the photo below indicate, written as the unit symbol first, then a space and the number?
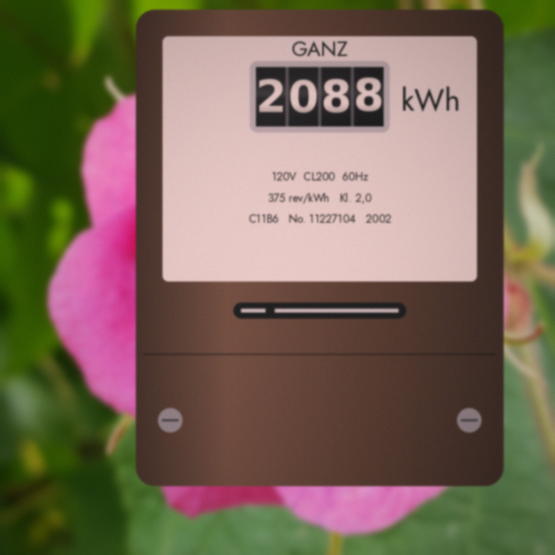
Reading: kWh 2088
